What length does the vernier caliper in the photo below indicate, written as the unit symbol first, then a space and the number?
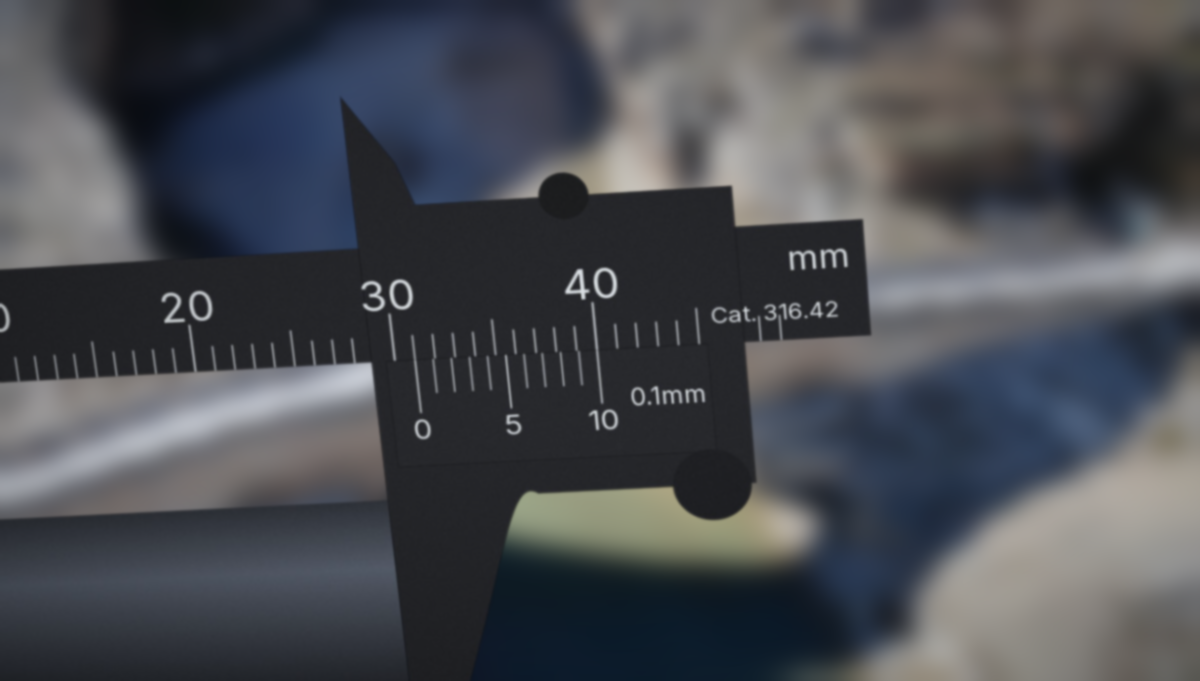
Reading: mm 31.0
